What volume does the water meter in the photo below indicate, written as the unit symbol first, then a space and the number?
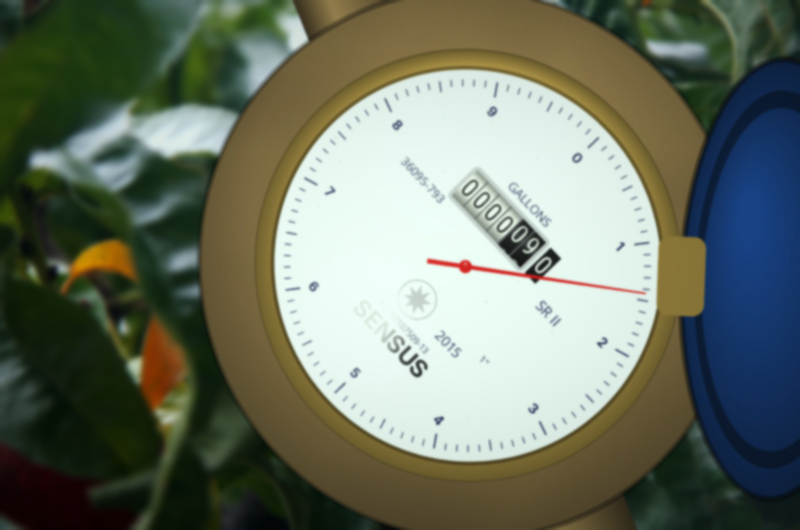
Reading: gal 91.4
